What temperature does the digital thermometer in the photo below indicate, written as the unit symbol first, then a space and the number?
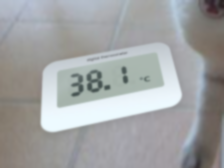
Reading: °C 38.1
